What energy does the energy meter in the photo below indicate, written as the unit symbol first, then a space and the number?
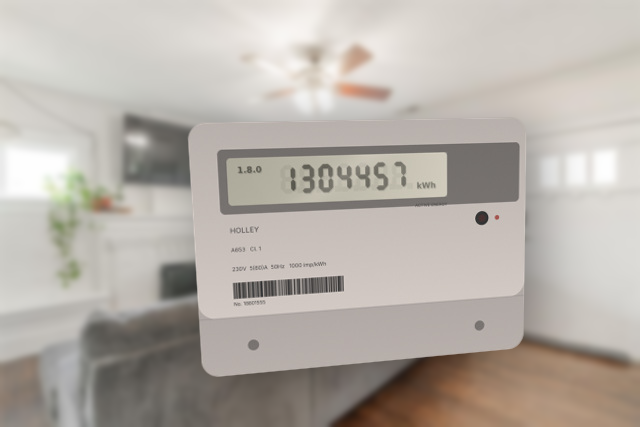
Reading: kWh 1304457
